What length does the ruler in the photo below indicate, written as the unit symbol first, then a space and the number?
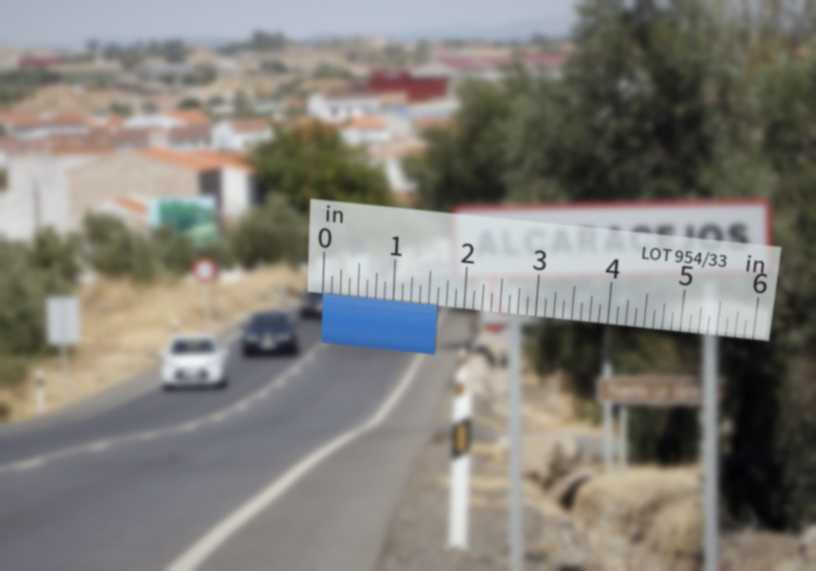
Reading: in 1.625
